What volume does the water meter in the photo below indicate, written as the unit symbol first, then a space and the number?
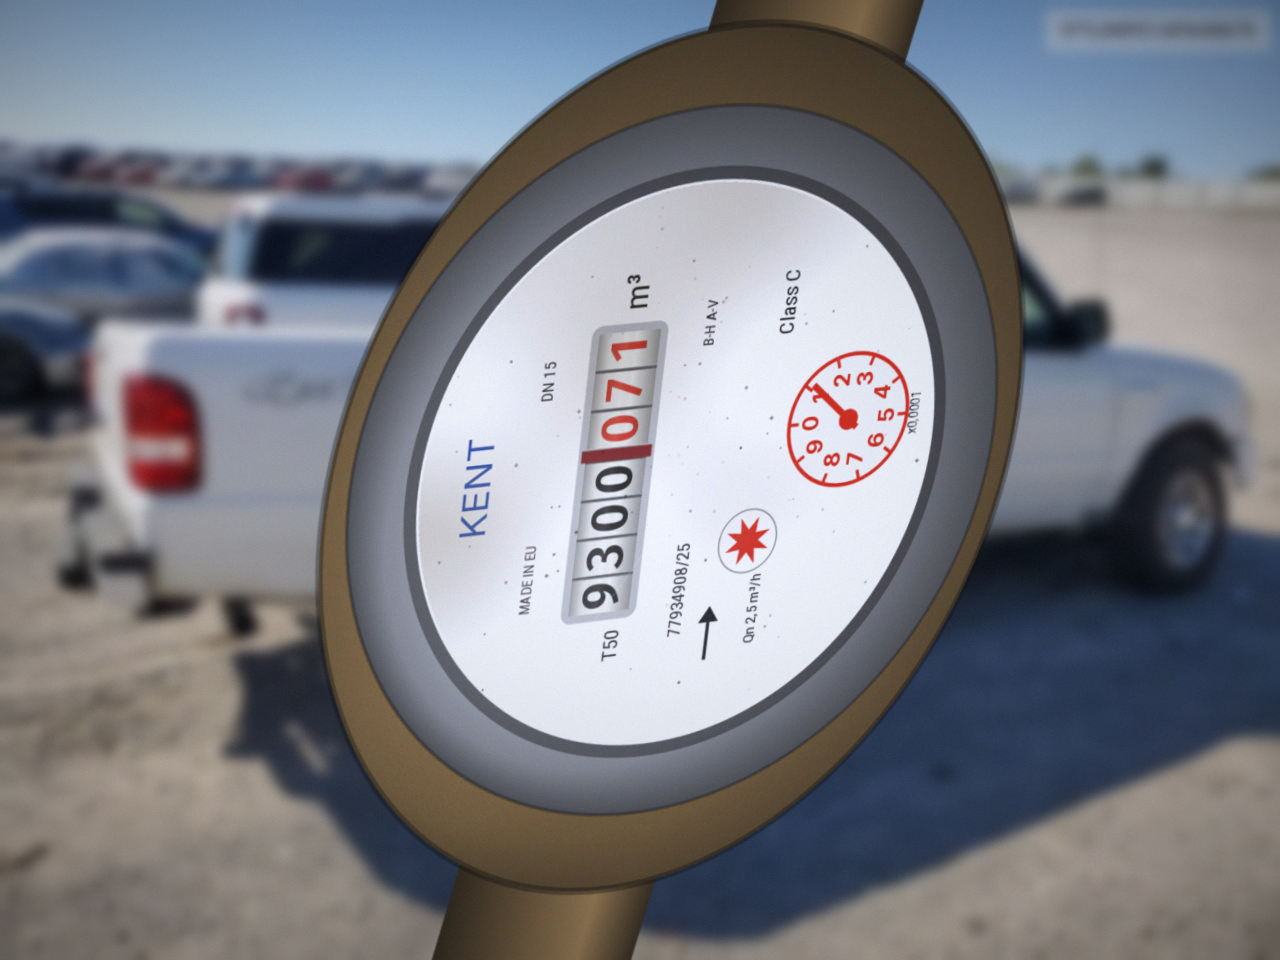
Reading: m³ 9300.0711
